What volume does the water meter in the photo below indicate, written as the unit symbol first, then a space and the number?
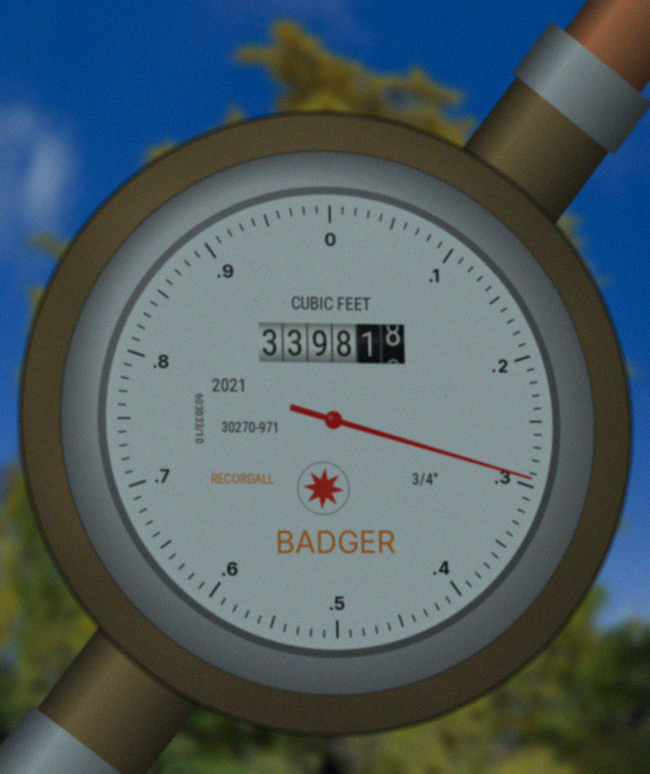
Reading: ft³ 339818.29
